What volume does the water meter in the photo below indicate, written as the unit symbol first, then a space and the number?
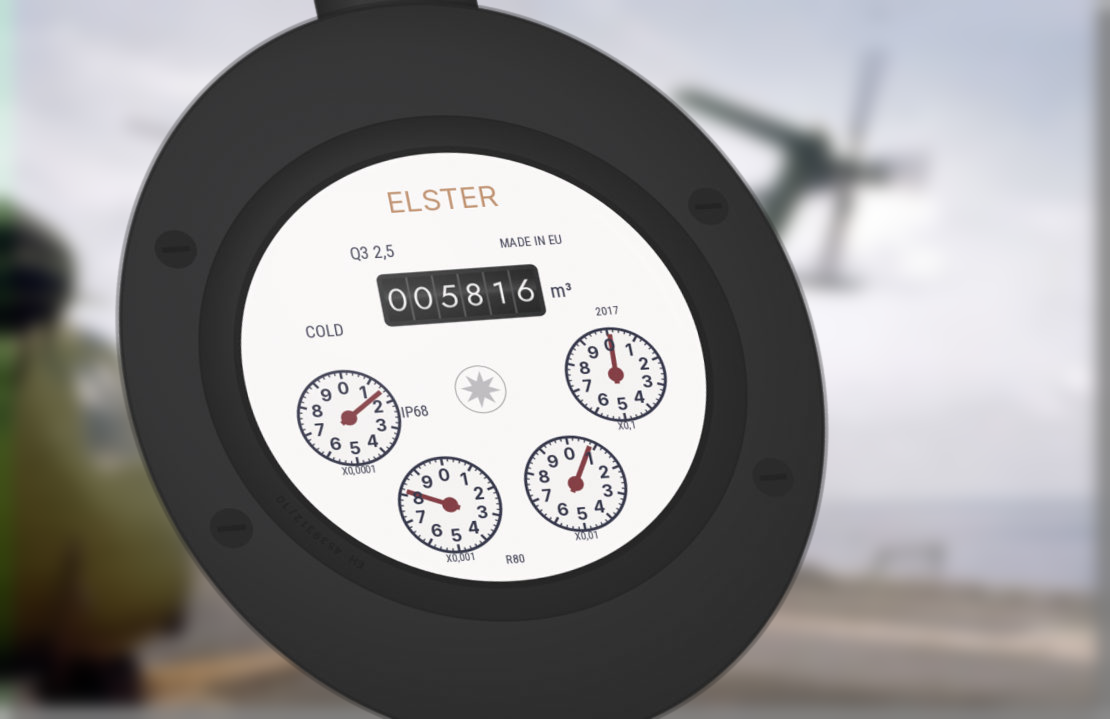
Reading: m³ 5816.0081
